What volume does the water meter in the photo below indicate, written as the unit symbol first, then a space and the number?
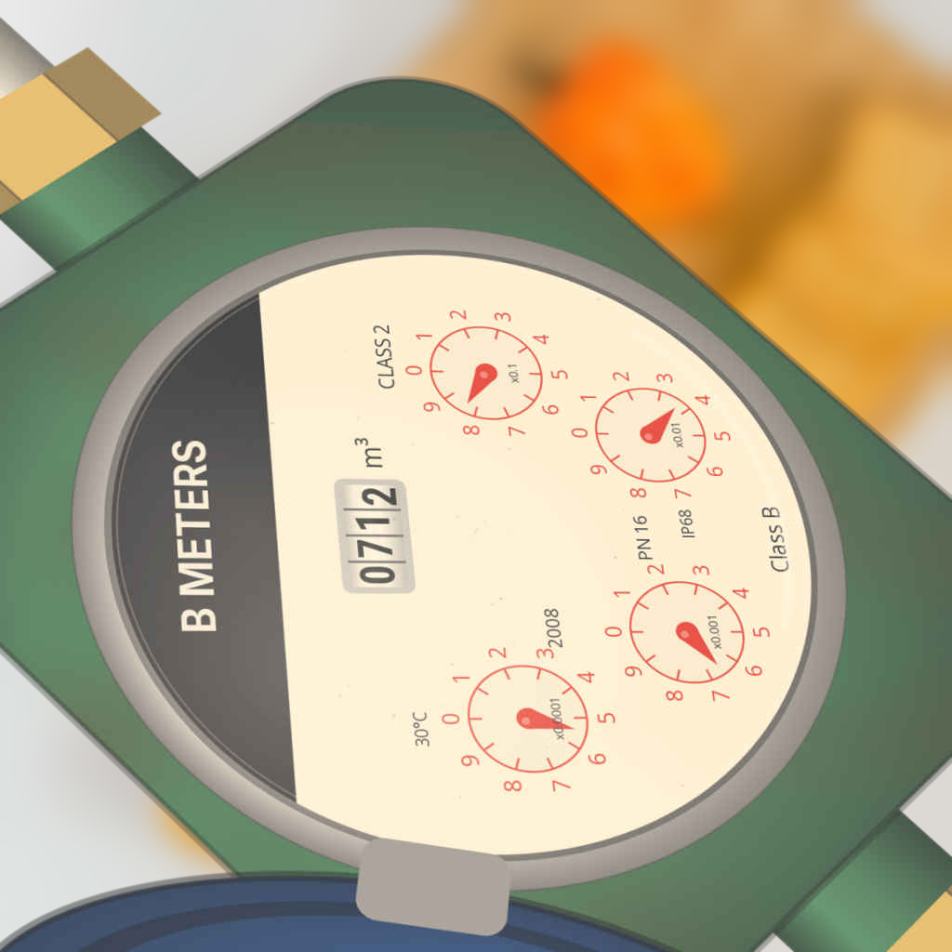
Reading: m³ 711.8365
